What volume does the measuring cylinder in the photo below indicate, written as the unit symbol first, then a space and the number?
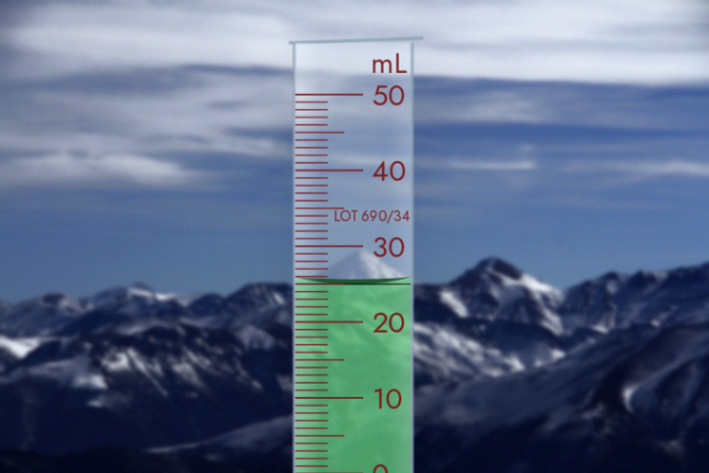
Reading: mL 25
